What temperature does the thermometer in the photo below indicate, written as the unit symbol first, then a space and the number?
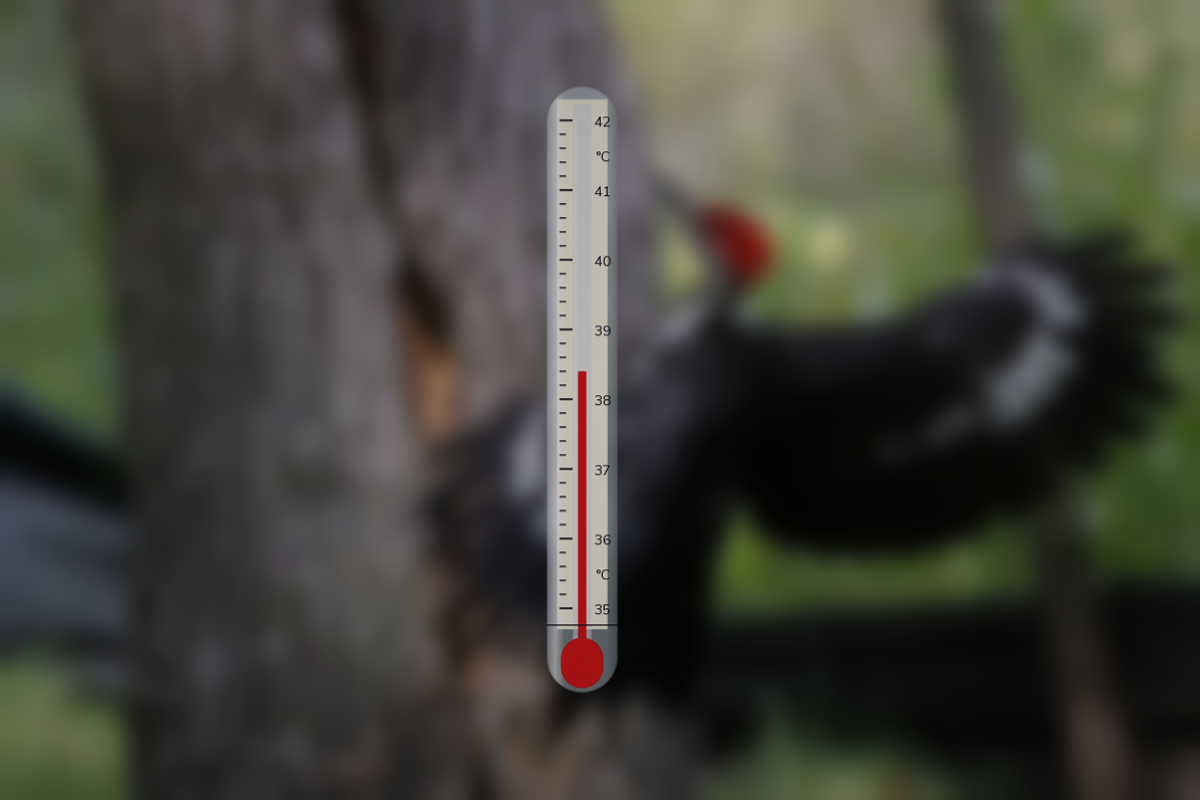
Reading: °C 38.4
